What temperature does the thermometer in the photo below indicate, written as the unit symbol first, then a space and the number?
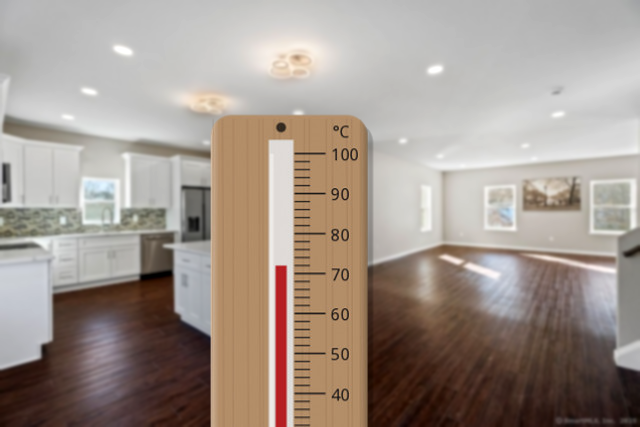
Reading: °C 72
